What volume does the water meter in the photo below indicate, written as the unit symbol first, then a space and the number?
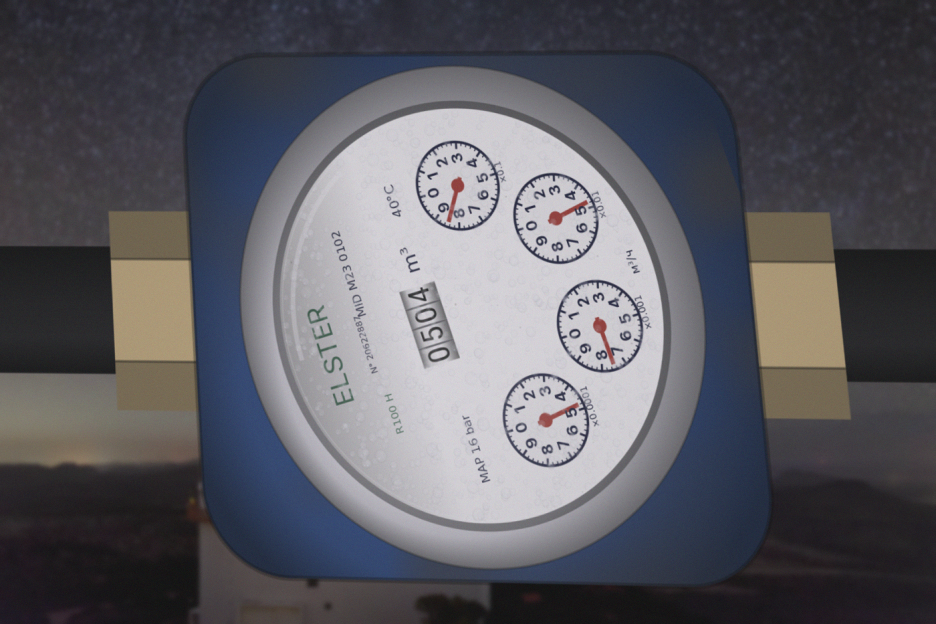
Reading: m³ 504.8474
